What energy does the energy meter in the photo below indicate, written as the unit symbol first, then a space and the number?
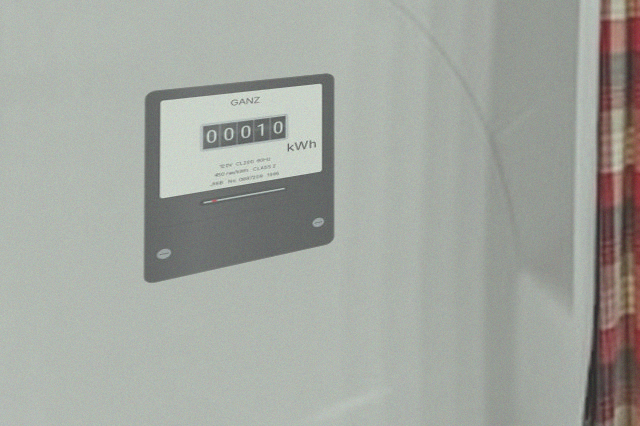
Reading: kWh 10
